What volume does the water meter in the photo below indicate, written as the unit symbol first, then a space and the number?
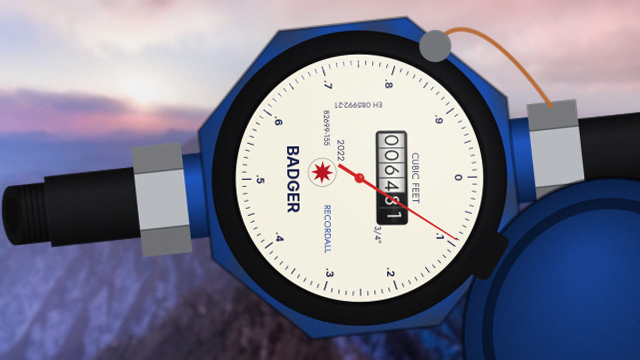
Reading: ft³ 6481.09
